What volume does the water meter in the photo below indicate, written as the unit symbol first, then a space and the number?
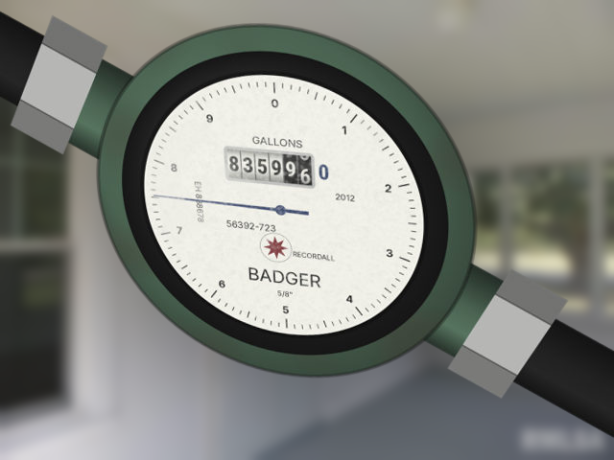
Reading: gal 8359957.5
